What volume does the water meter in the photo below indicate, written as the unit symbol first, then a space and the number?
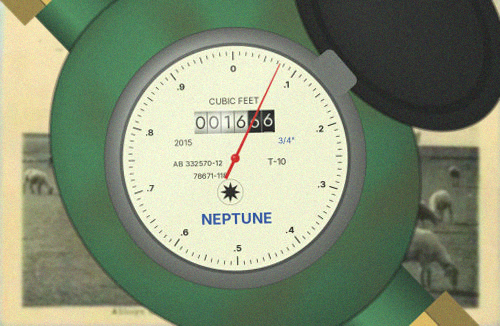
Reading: ft³ 1666.07
